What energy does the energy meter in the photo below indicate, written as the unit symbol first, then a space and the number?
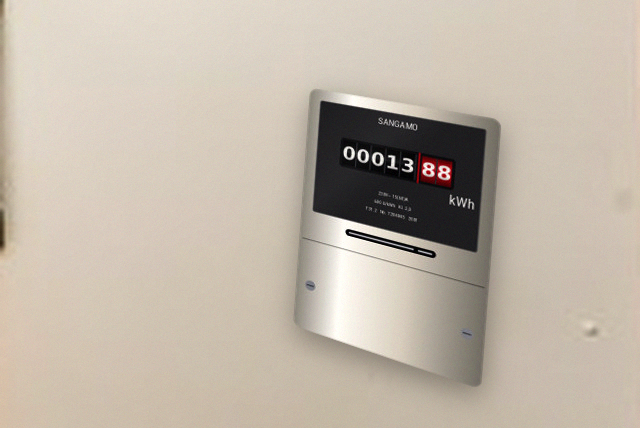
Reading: kWh 13.88
